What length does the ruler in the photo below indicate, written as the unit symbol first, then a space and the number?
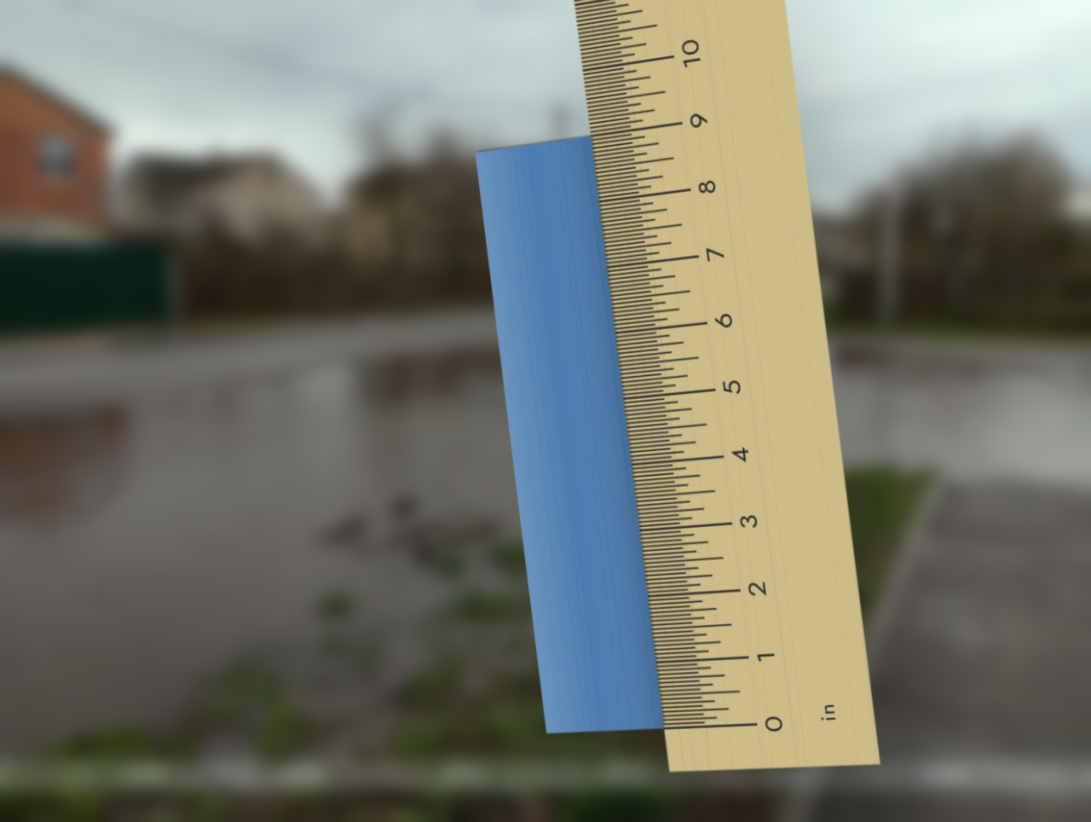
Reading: in 9
